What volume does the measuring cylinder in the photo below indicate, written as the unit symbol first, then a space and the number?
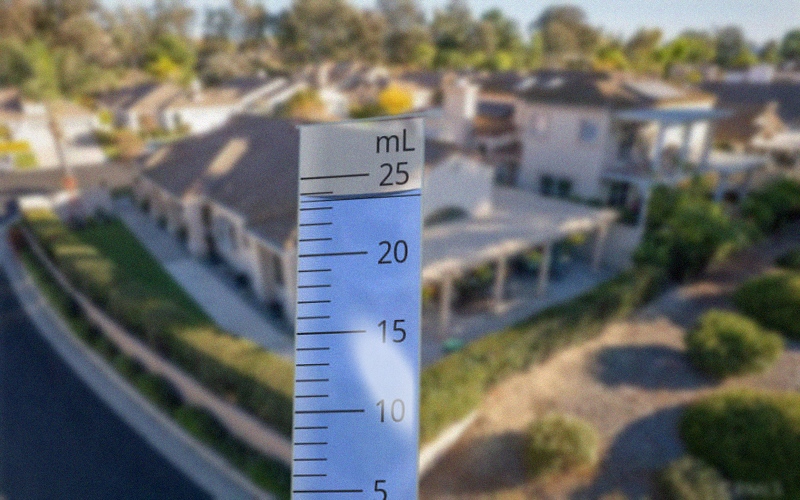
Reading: mL 23.5
